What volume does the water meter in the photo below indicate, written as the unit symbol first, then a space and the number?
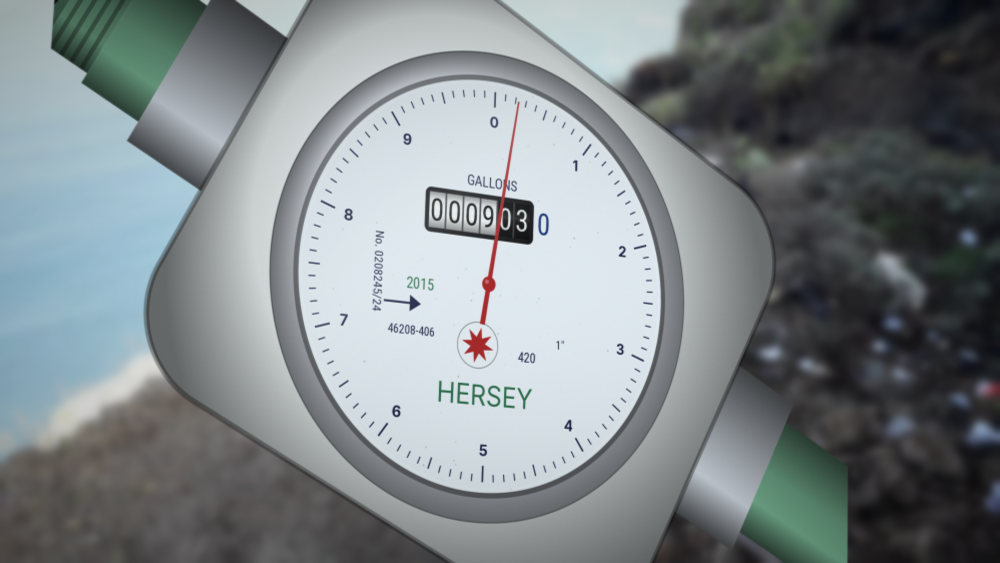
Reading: gal 9030.2
